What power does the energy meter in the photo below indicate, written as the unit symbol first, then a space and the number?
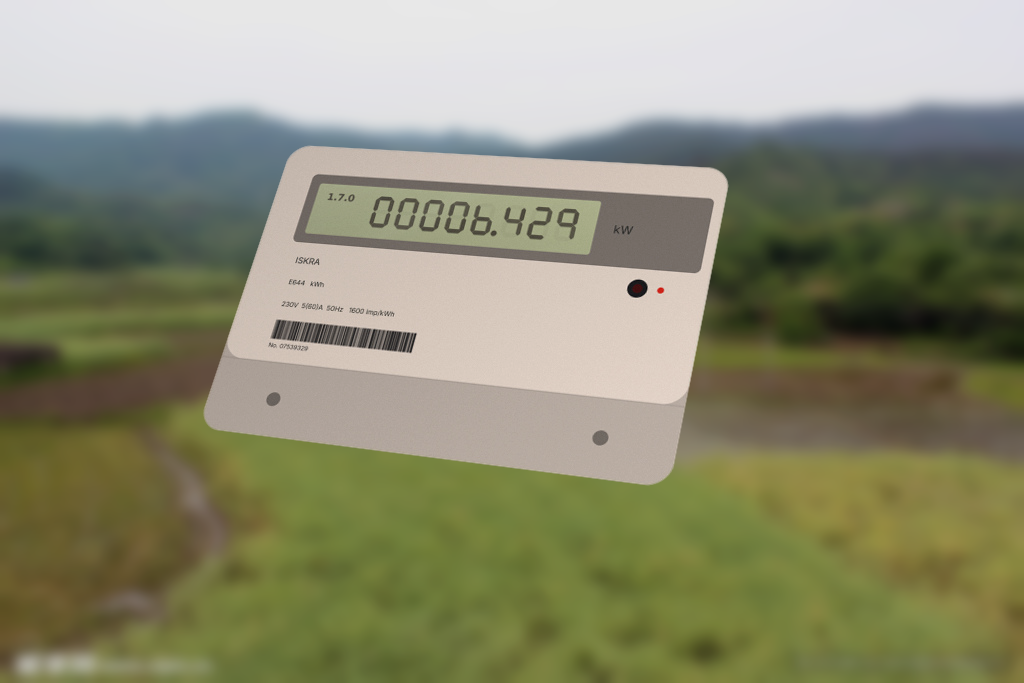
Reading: kW 6.429
